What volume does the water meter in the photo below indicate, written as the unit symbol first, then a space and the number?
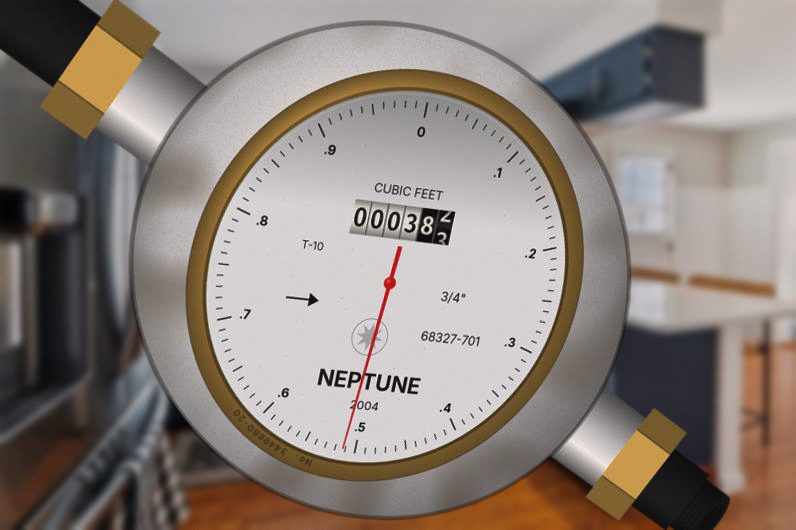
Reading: ft³ 382.51
